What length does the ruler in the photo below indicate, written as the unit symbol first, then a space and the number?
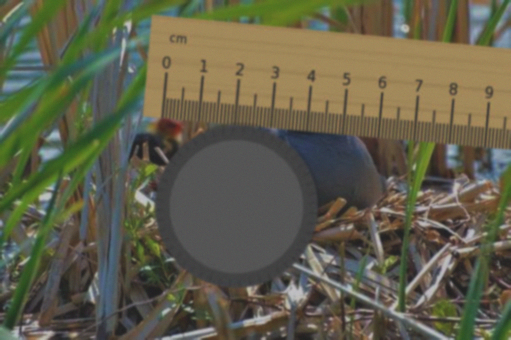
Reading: cm 4.5
